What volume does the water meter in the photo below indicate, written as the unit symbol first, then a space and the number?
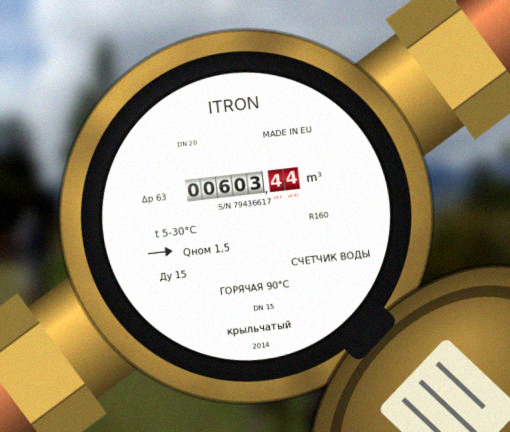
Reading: m³ 603.44
